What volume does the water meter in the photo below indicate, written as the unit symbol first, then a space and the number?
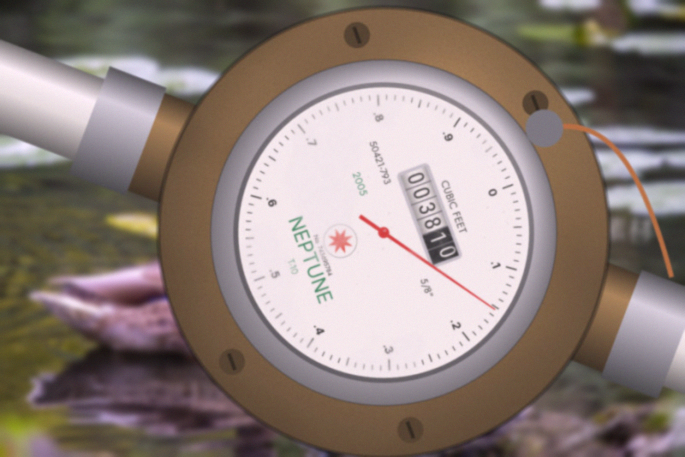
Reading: ft³ 3810.15
